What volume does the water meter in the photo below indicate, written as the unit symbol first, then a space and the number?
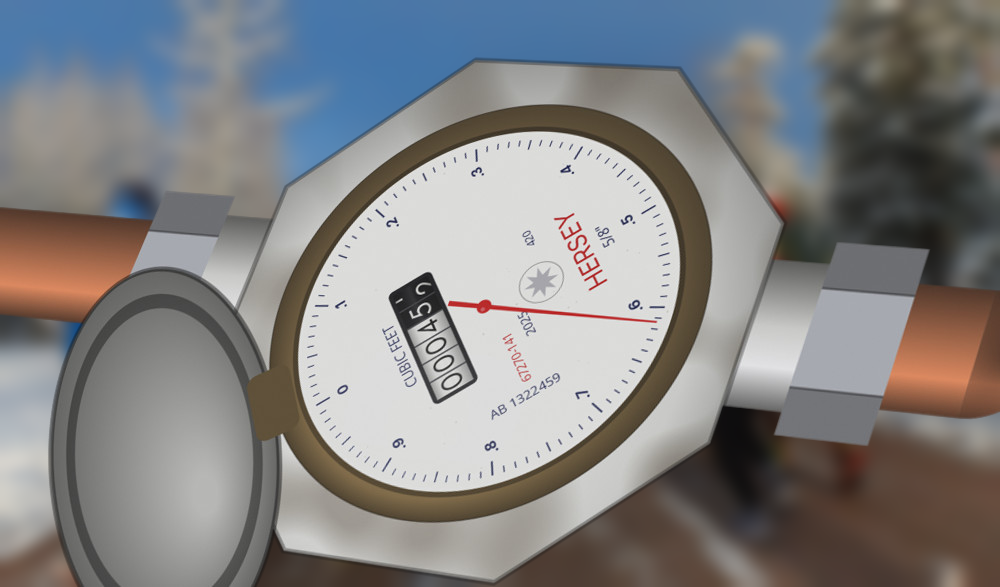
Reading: ft³ 451.61
